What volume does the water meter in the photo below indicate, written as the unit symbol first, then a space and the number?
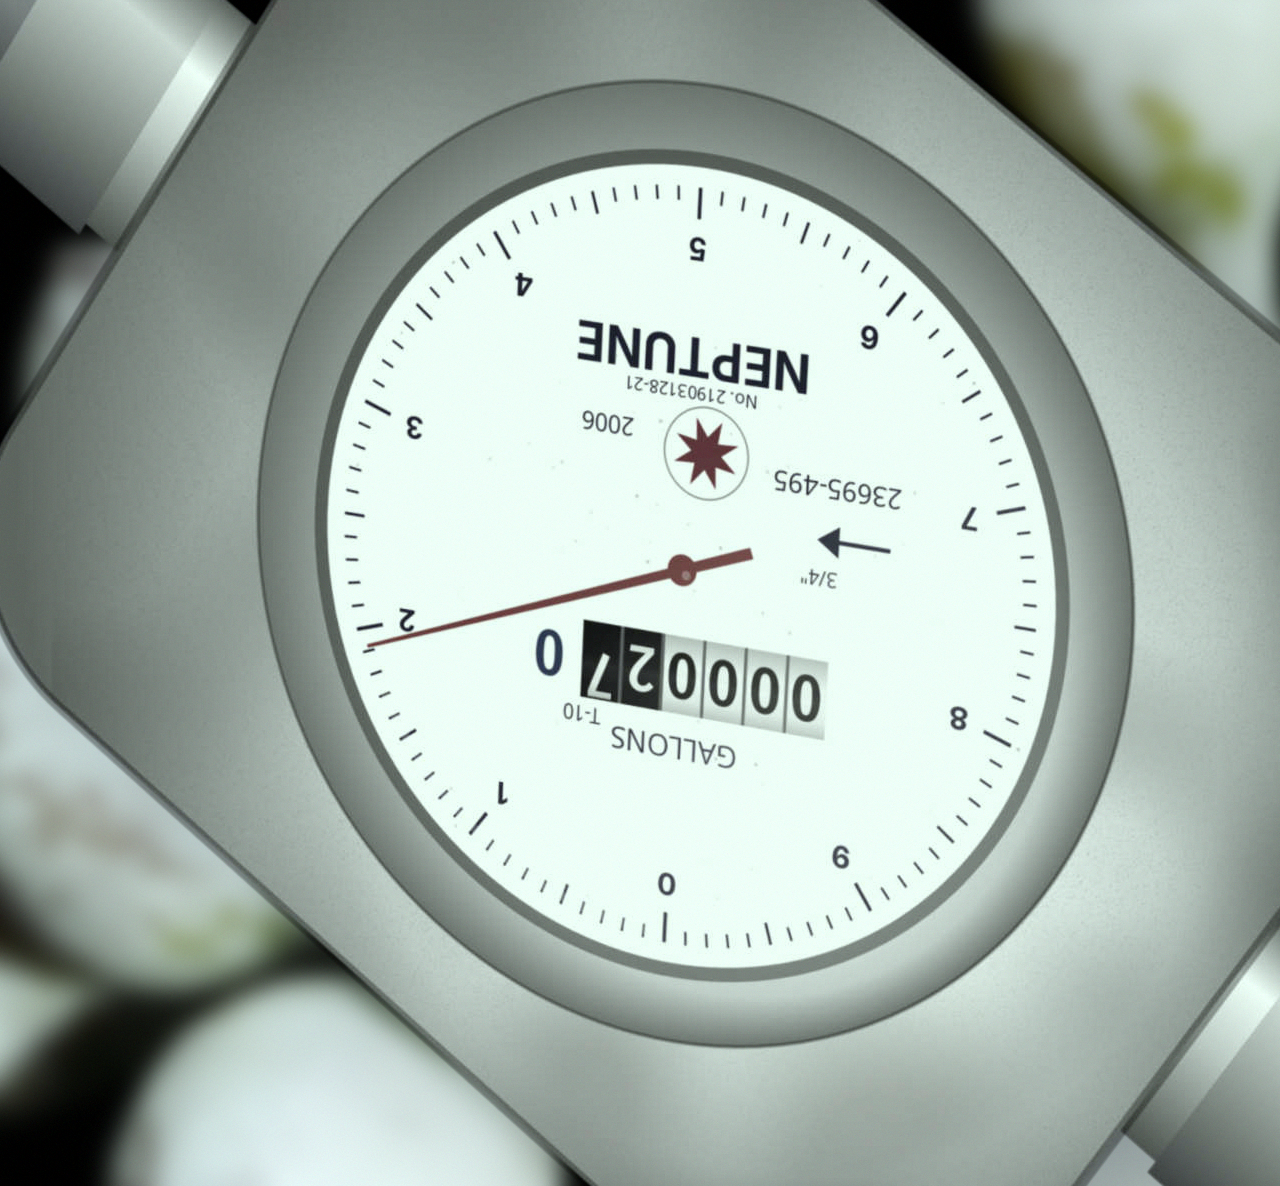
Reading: gal 271.9
